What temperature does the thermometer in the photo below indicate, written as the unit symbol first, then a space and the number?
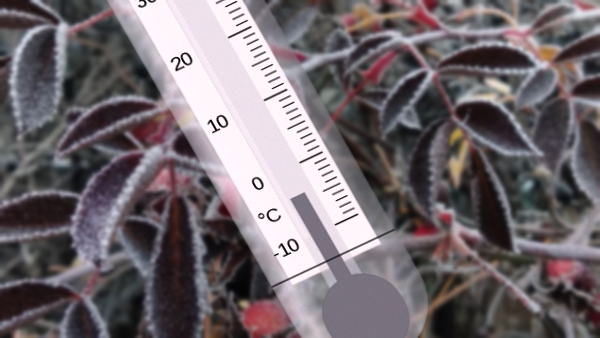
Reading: °C -4
